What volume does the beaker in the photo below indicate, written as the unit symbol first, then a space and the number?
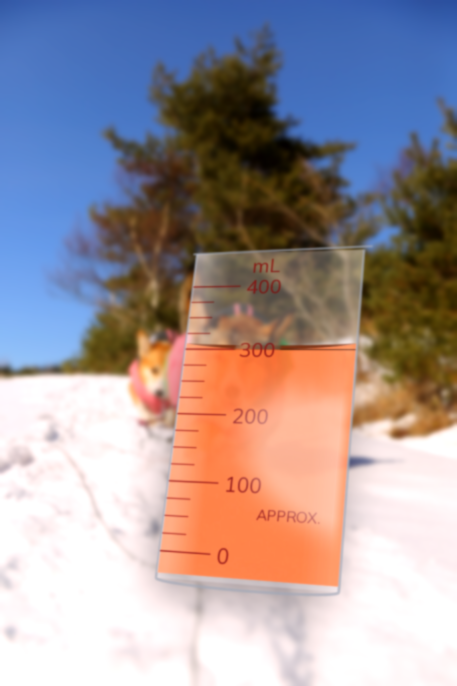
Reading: mL 300
